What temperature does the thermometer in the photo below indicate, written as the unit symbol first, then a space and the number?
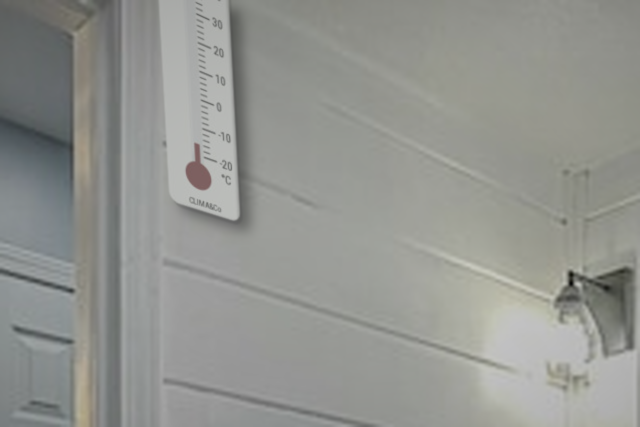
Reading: °C -16
